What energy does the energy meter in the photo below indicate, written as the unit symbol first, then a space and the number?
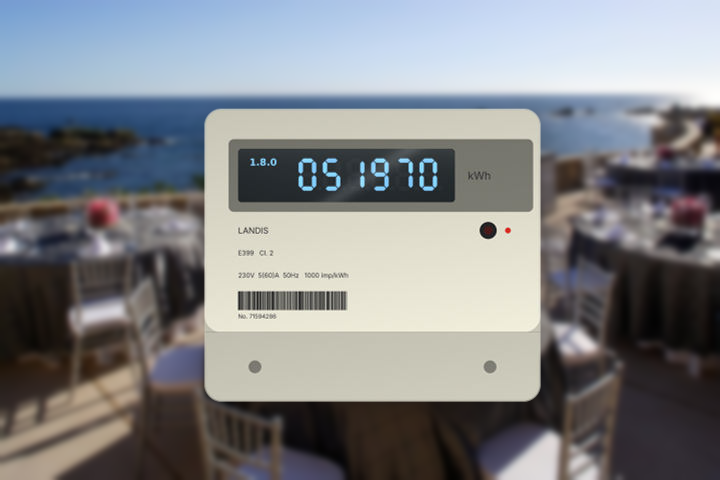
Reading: kWh 51970
